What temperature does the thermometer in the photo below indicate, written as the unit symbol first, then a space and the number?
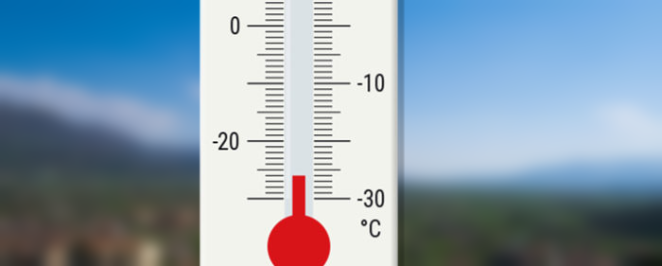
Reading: °C -26
